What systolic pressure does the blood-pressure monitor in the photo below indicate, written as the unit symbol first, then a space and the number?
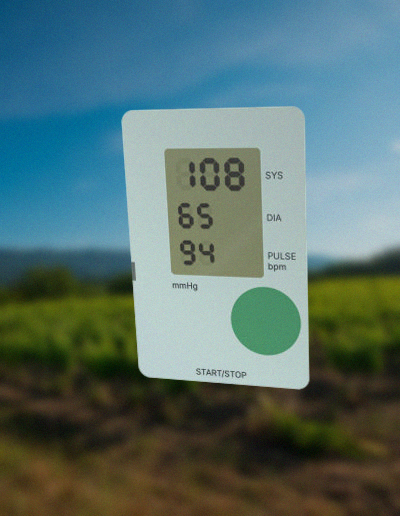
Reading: mmHg 108
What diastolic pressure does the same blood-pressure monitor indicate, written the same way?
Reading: mmHg 65
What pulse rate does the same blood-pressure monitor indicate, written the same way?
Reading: bpm 94
